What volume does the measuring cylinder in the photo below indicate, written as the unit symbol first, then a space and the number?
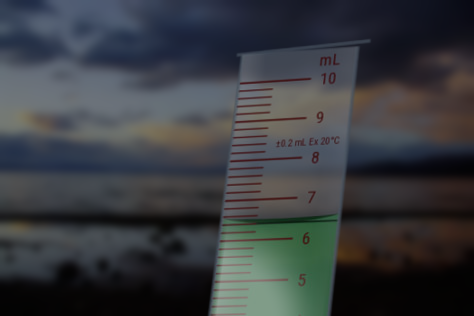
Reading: mL 6.4
